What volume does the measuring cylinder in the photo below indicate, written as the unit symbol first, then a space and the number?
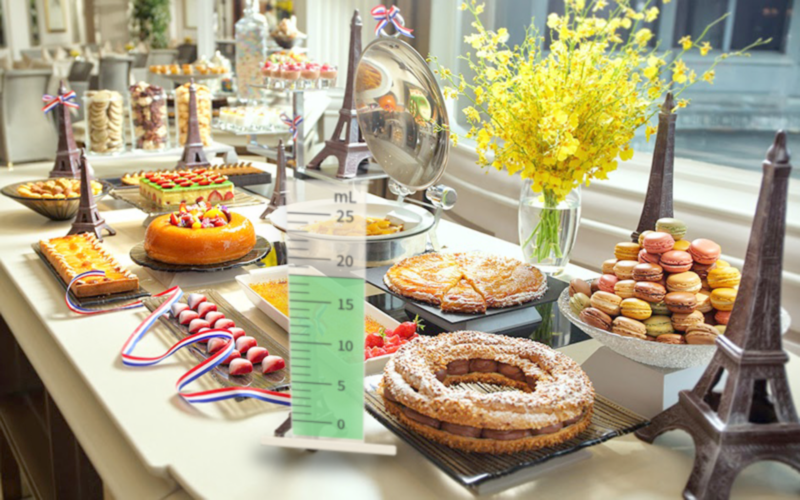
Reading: mL 18
